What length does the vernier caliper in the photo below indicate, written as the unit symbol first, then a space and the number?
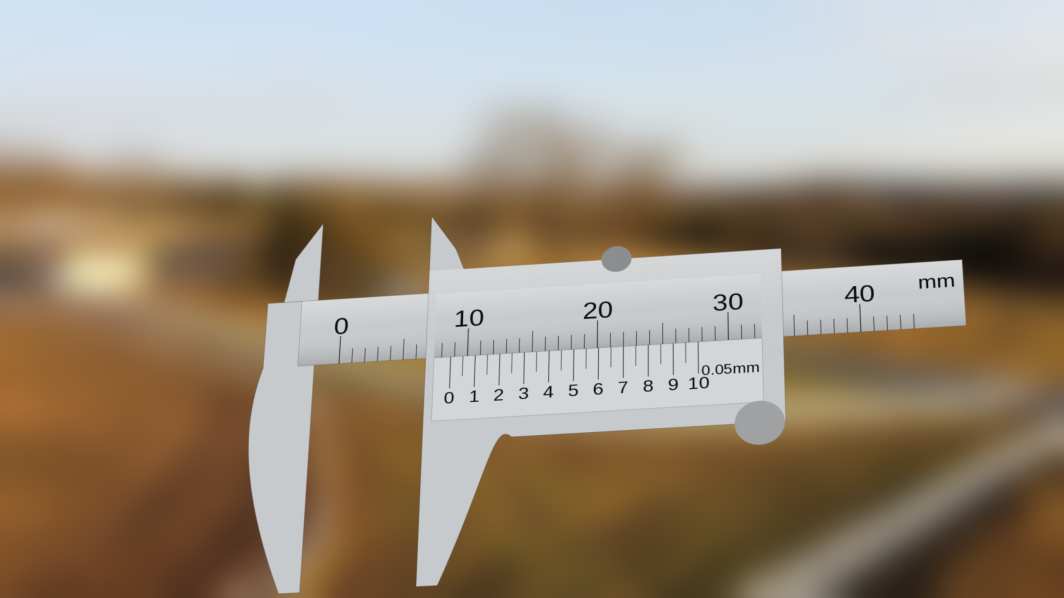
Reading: mm 8.7
